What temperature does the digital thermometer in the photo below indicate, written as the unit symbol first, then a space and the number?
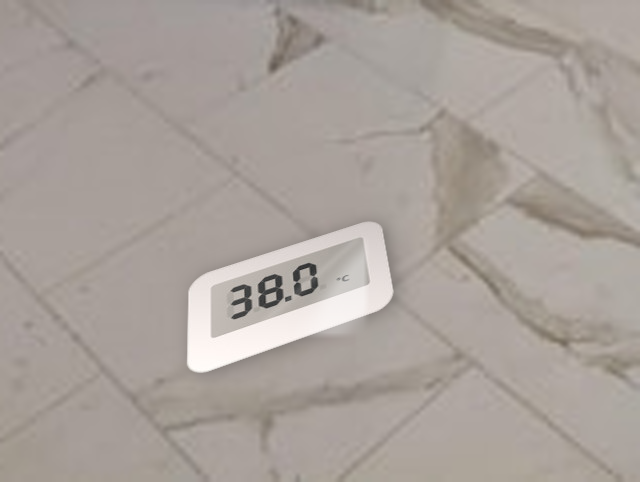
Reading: °C 38.0
